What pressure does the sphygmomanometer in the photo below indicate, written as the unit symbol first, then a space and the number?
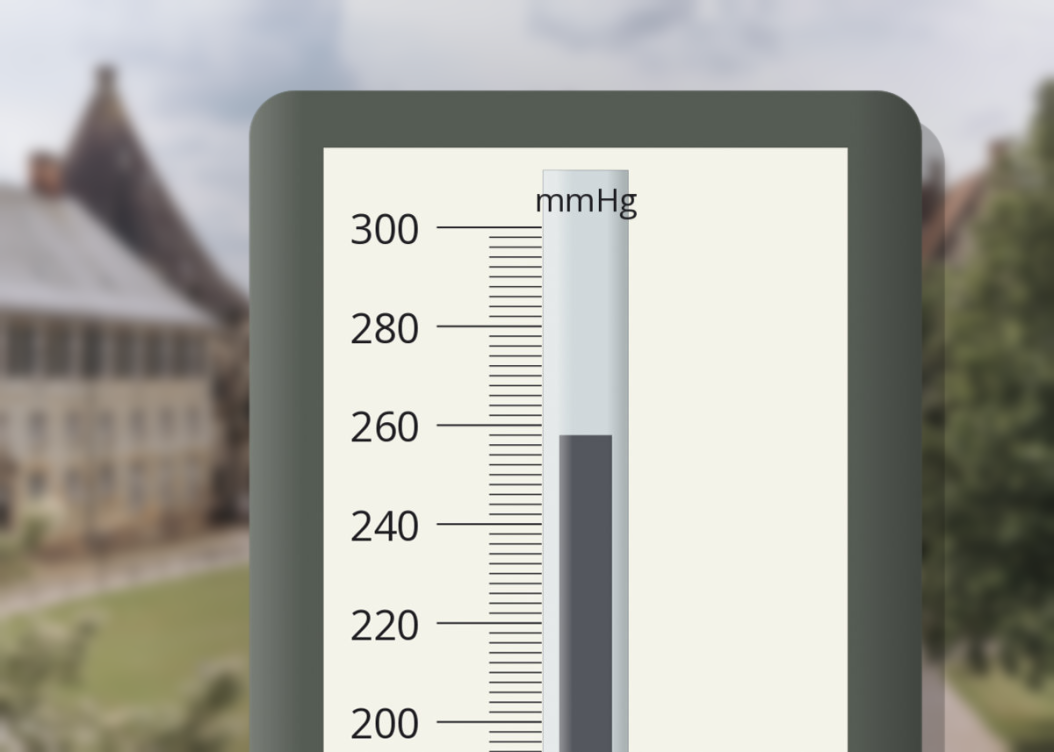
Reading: mmHg 258
